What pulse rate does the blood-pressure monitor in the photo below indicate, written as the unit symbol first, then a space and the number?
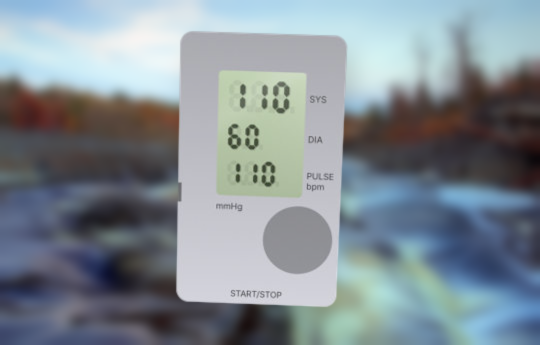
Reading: bpm 110
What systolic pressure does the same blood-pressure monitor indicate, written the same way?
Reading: mmHg 110
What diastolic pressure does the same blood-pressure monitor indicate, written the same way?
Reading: mmHg 60
